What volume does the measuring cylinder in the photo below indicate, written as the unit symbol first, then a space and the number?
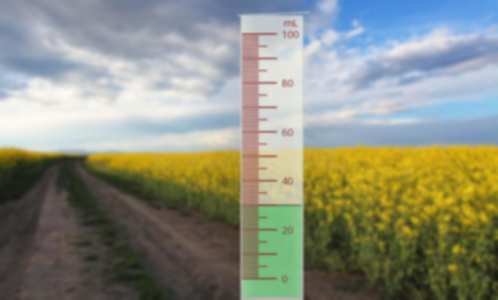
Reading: mL 30
